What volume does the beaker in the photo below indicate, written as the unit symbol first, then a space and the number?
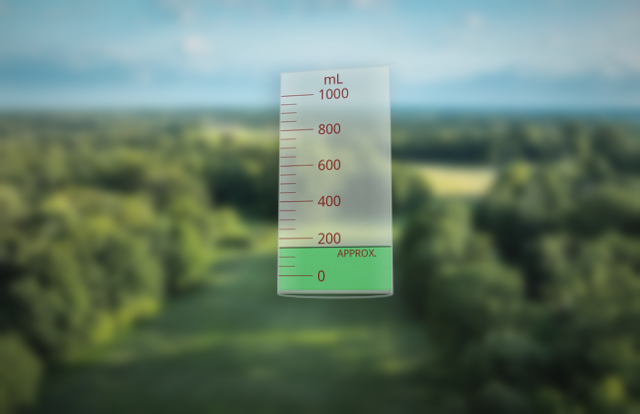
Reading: mL 150
